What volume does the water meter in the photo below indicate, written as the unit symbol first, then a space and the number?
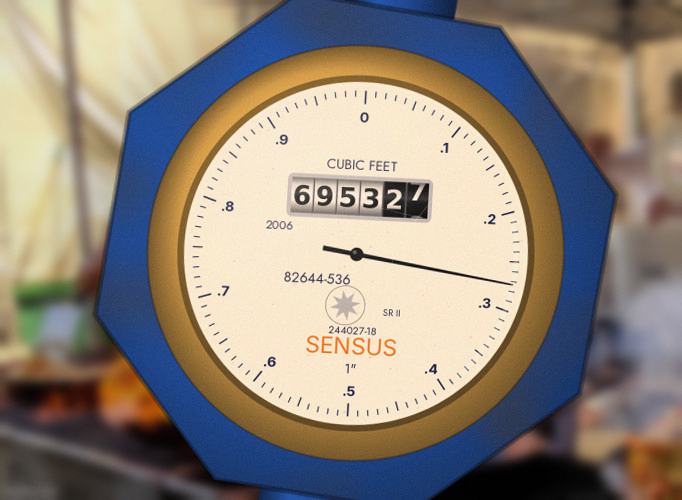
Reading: ft³ 695327.27
